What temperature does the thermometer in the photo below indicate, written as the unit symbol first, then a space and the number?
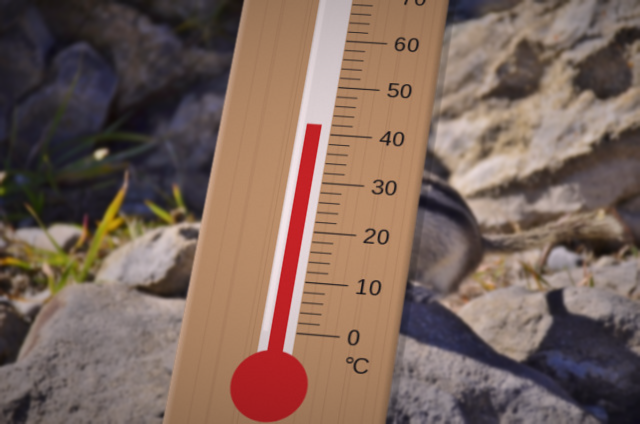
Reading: °C 42
